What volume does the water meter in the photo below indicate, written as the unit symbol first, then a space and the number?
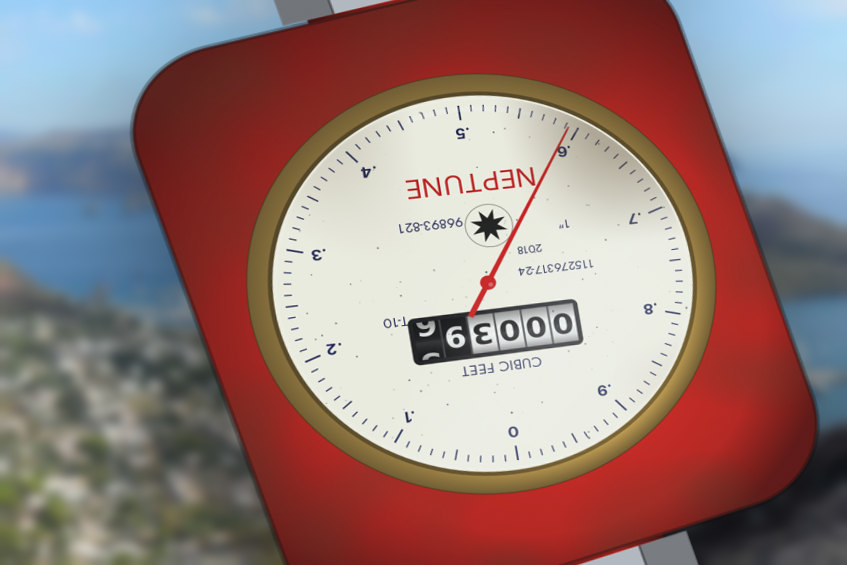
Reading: ft³ 395.59
